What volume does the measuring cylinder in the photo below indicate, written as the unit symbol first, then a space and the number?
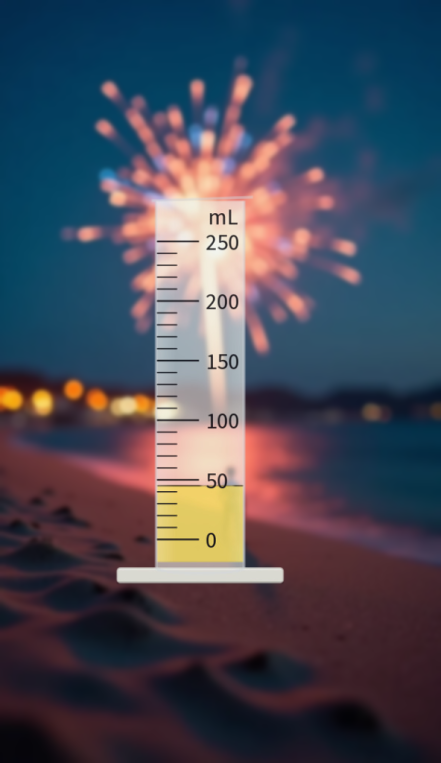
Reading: mL 45
